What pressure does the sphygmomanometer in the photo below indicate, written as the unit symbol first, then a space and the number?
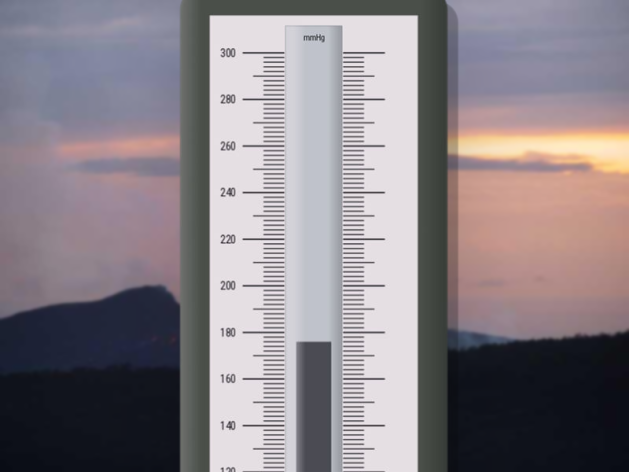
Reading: mmHg 176
